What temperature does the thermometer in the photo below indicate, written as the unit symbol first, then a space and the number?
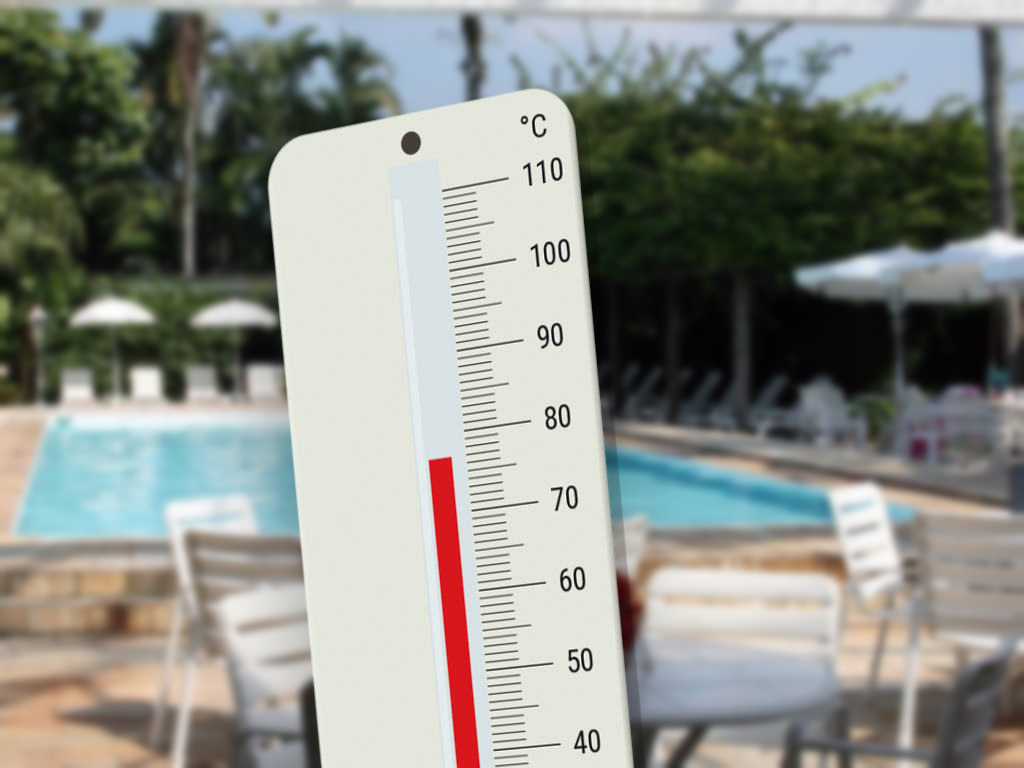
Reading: °C 77
